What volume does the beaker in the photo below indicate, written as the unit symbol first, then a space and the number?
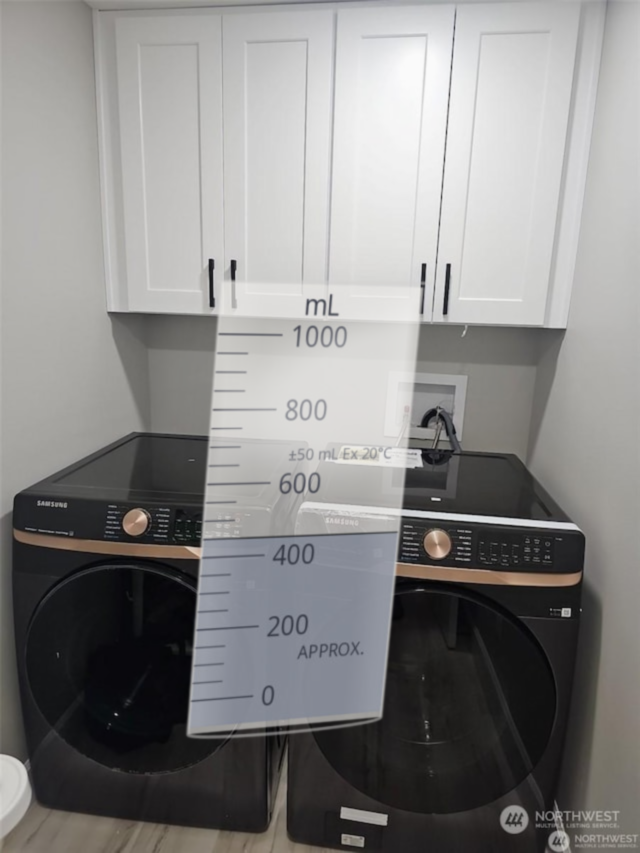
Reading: mL 450
